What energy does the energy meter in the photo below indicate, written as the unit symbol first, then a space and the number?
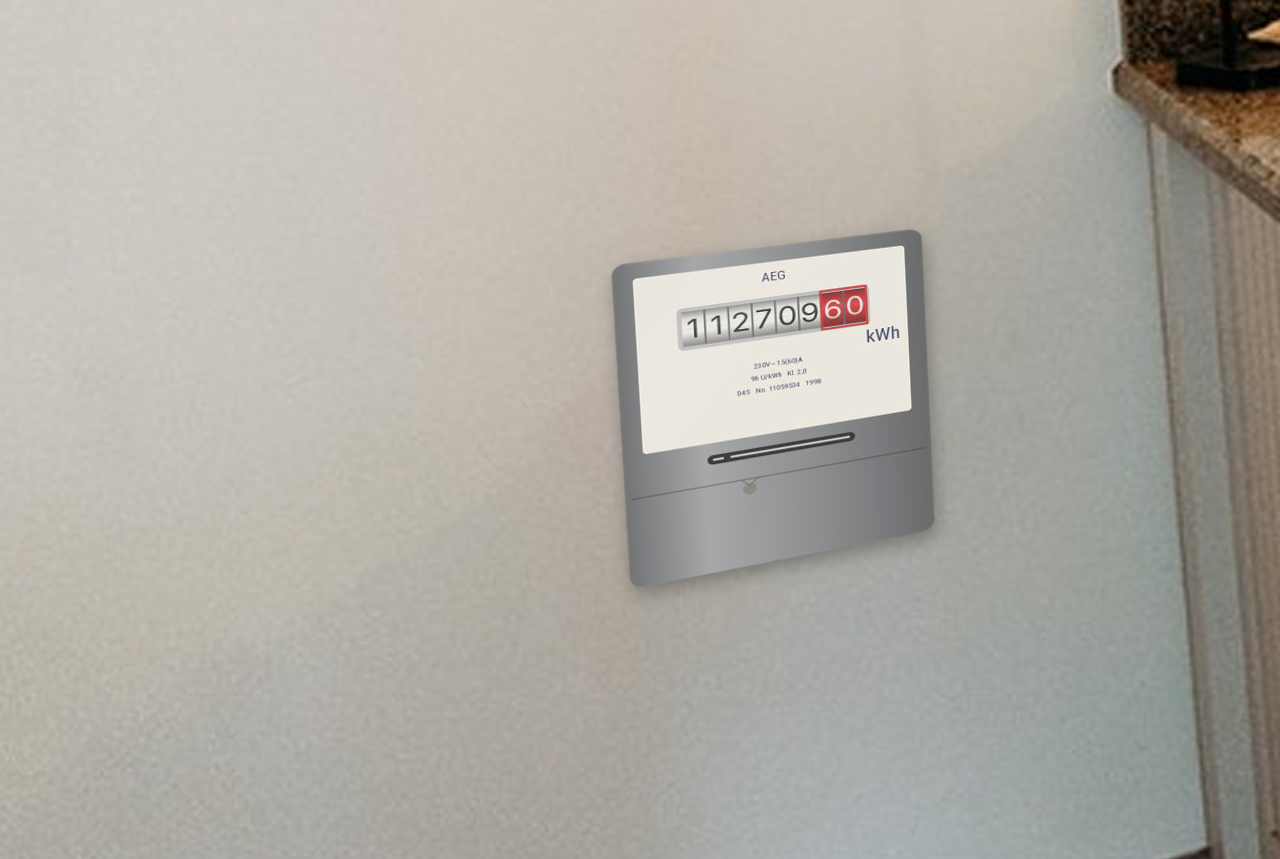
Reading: kWh 112709.60
